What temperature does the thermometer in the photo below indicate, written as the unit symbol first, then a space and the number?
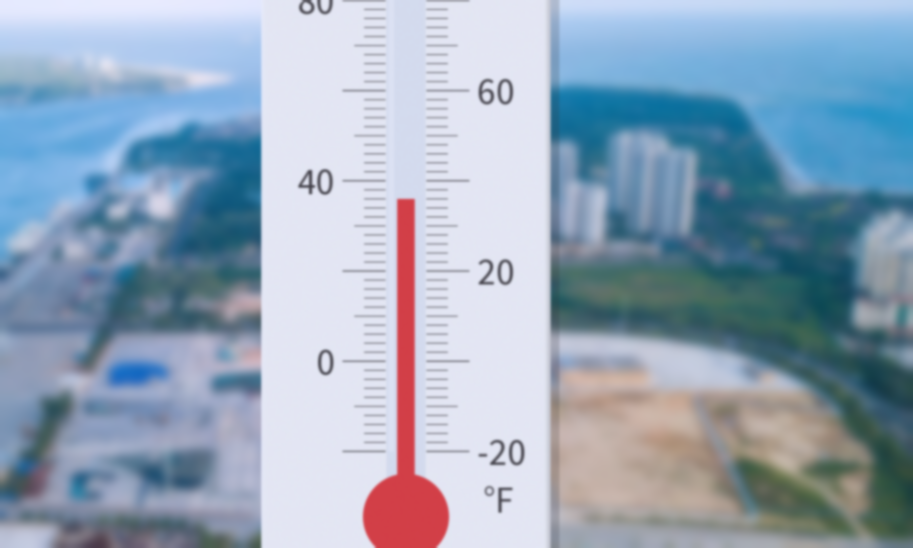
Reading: °F 36
